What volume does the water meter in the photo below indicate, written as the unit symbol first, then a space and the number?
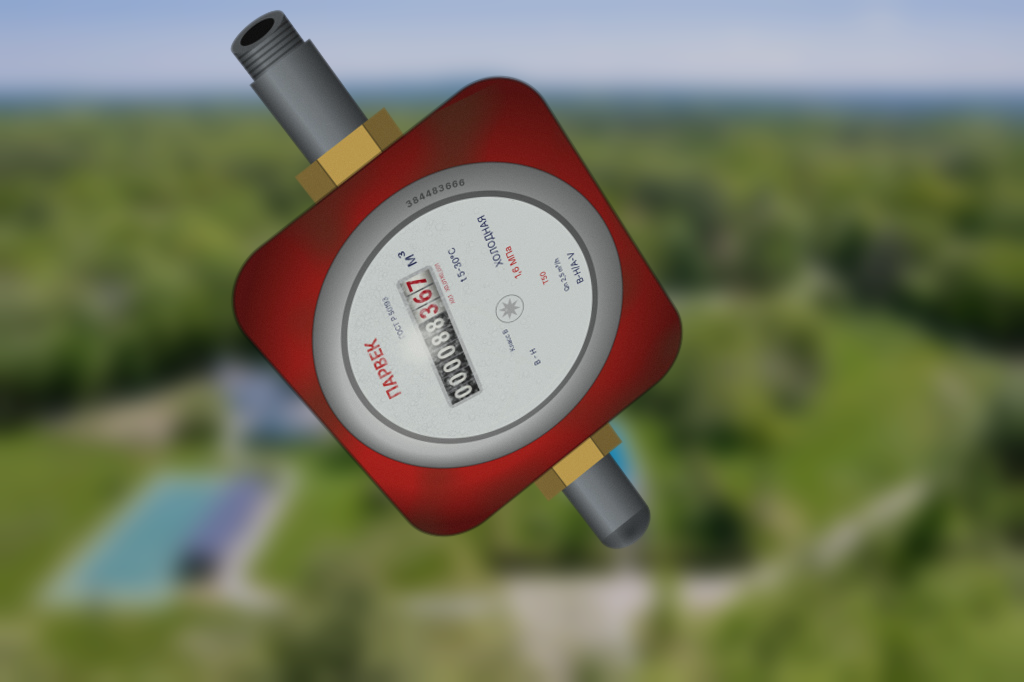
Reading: m³ 88.367
